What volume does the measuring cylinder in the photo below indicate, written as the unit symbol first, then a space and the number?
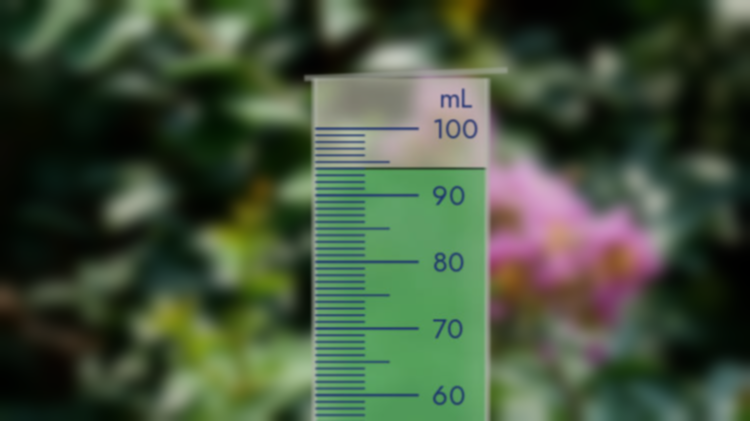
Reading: mL 94
